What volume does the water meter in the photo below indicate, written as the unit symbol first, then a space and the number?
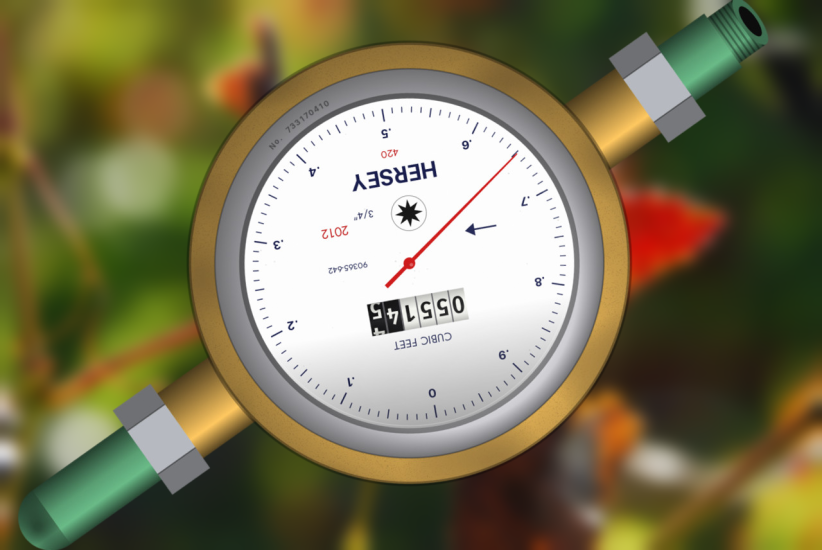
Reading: ft³ 55144.65
